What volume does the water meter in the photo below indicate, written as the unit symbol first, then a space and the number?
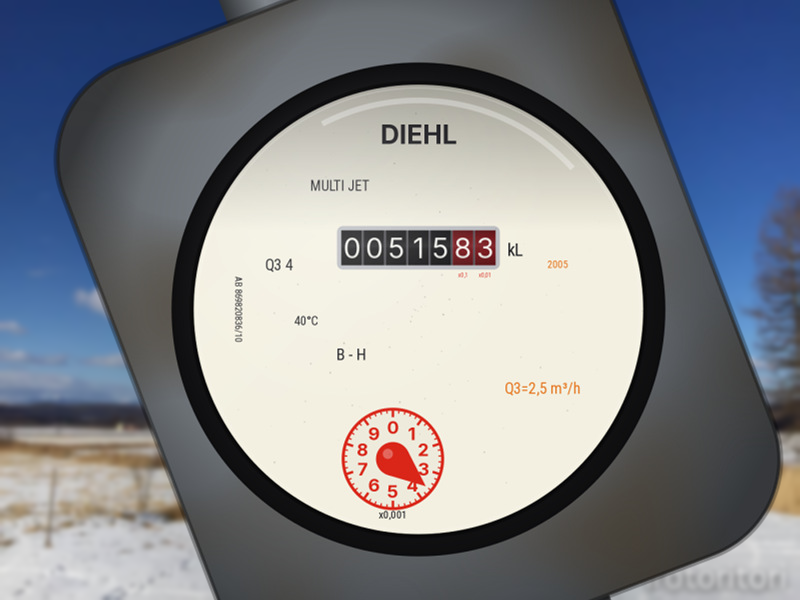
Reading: kL 515.833
